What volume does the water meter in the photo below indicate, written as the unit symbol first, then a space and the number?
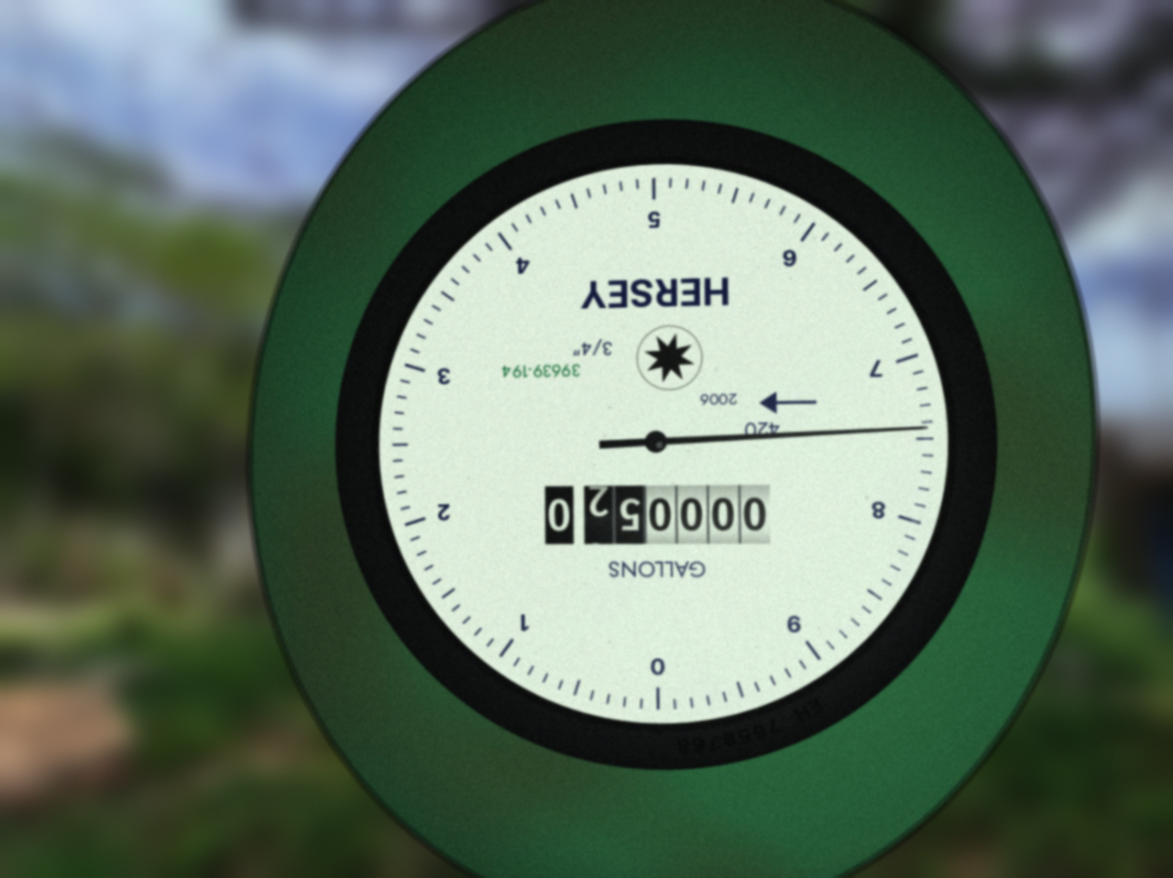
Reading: gal 517.4
